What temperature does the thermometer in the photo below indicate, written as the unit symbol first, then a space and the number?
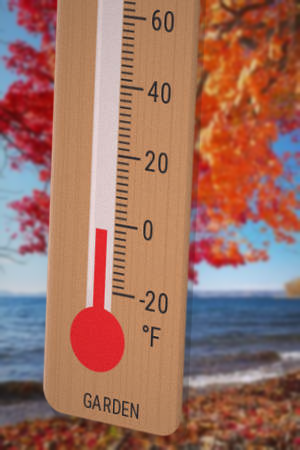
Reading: °F -2
